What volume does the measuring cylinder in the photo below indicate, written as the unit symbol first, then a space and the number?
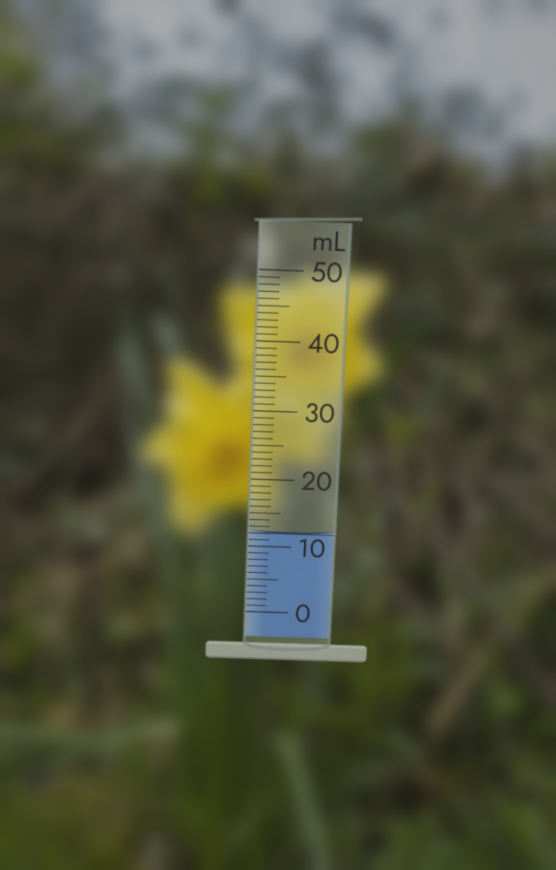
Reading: mL 12
